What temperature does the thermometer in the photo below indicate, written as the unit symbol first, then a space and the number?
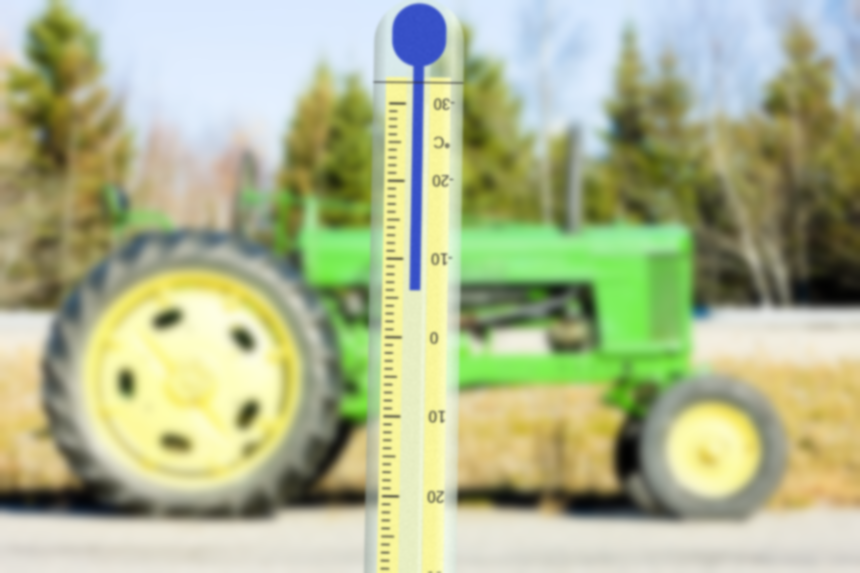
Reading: °C -6
